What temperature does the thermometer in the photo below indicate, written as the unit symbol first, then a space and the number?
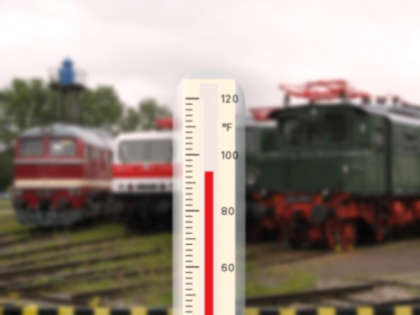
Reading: °F 94
